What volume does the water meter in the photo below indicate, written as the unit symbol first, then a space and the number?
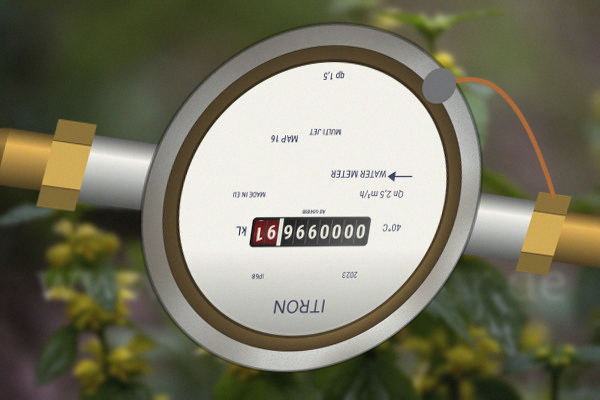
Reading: kL 996.91
